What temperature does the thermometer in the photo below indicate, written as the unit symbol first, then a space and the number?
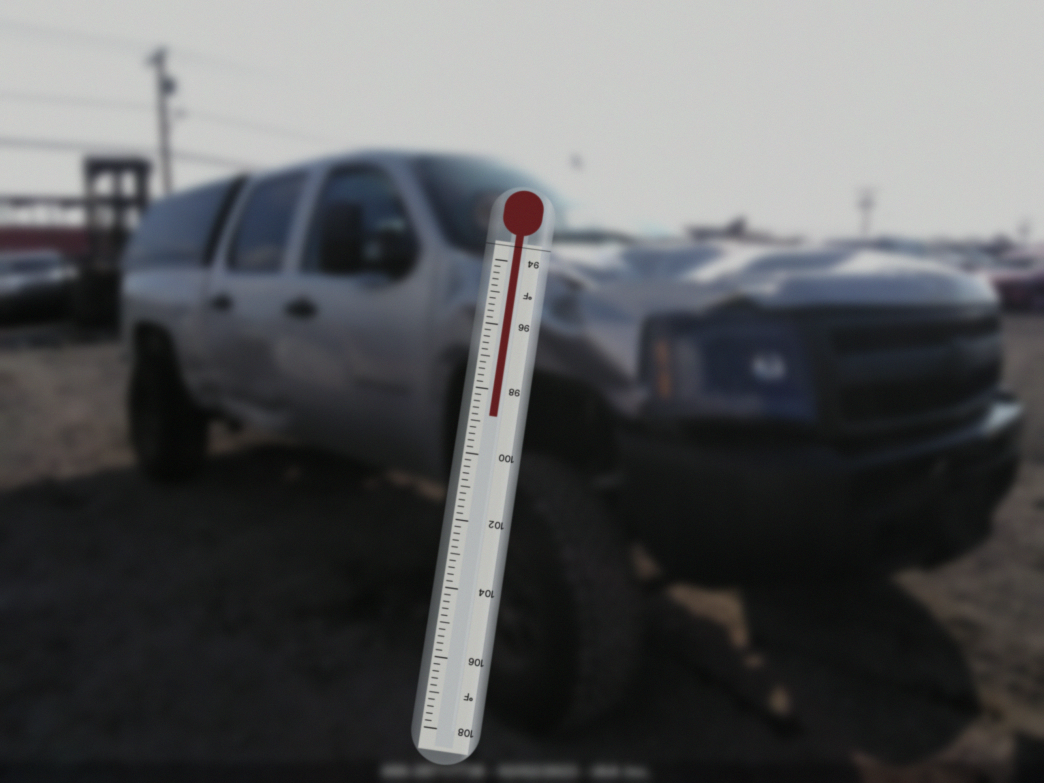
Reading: °F 98.8
